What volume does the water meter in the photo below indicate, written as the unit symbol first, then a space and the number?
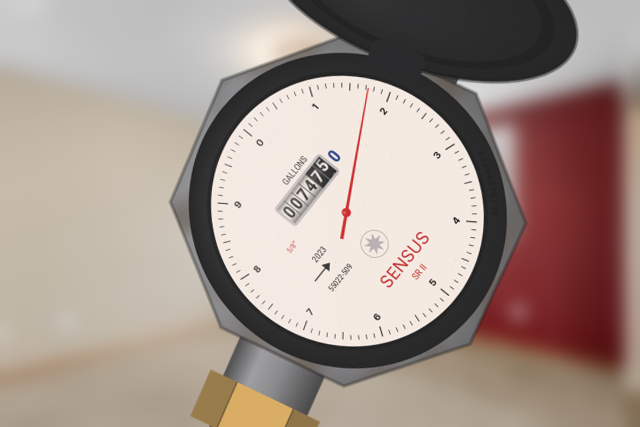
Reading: gal 74751.7
